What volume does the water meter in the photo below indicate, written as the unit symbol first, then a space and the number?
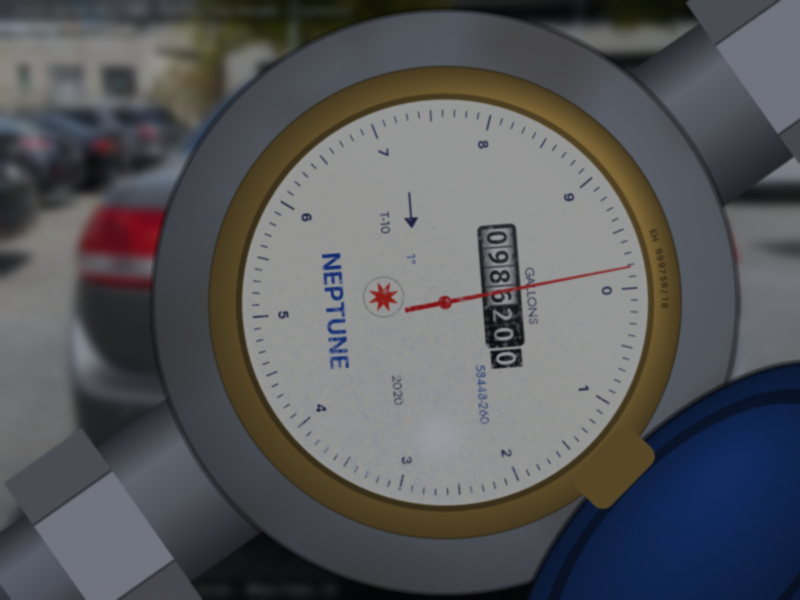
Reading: gal 986199.8
